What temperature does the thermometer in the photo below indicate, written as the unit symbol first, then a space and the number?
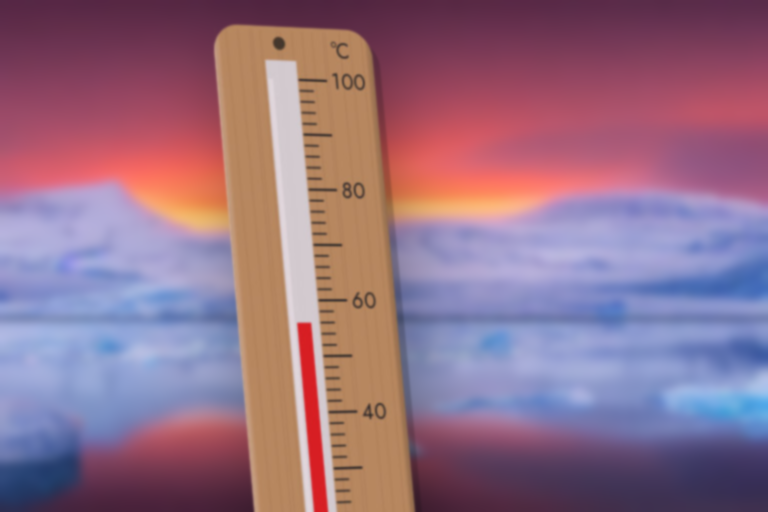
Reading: °C 56
